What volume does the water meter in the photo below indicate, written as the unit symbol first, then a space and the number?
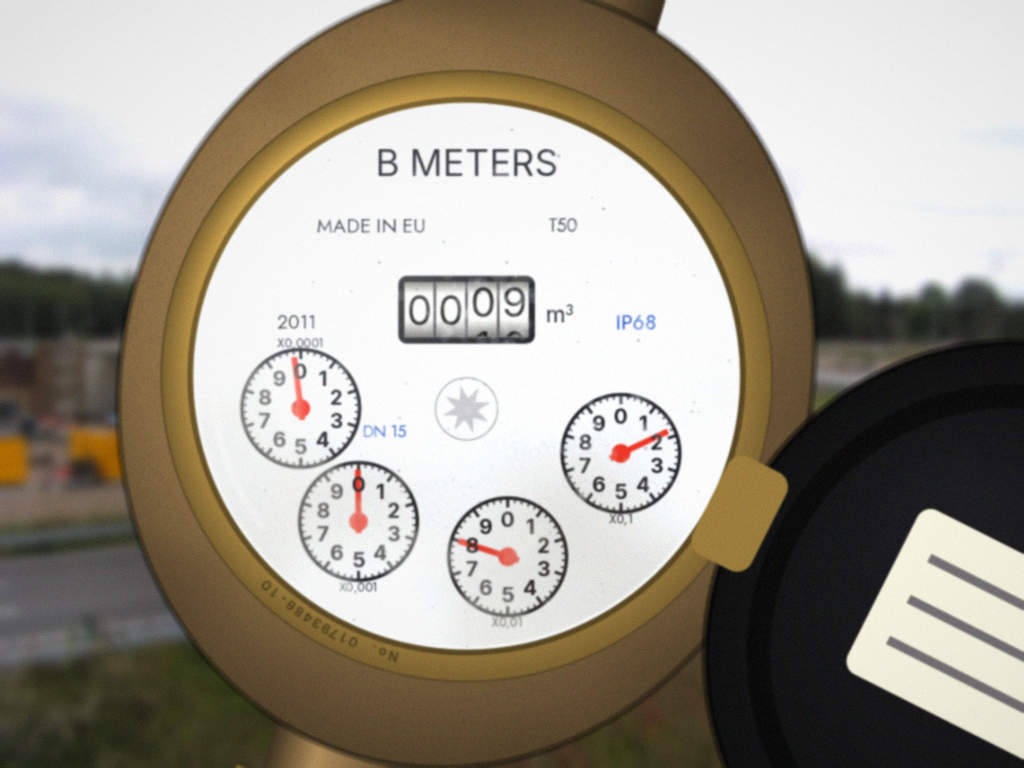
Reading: m³ 9.1799
